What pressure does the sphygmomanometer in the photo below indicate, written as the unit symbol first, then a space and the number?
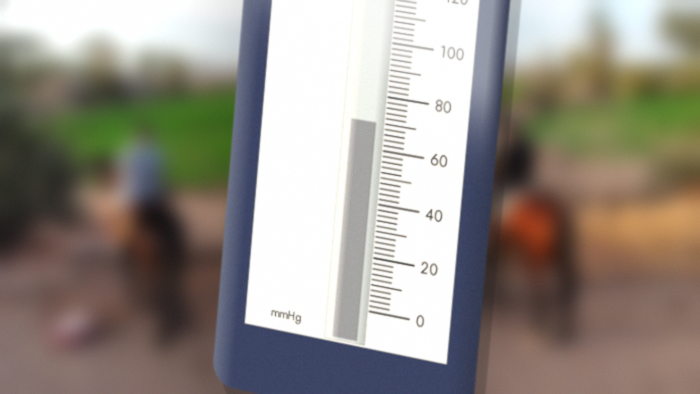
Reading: mmHg 70
